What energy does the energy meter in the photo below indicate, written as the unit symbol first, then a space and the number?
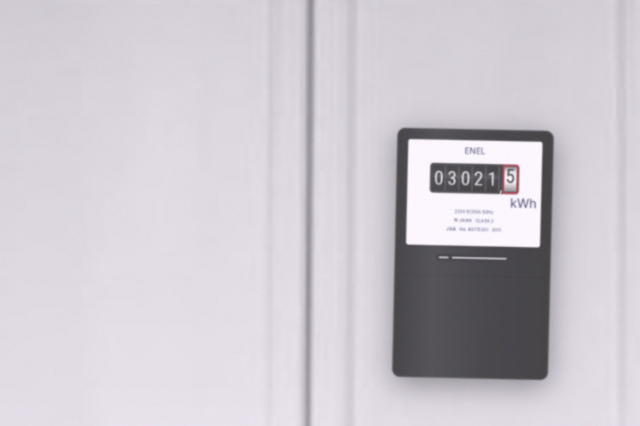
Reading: kWh 3021.5
